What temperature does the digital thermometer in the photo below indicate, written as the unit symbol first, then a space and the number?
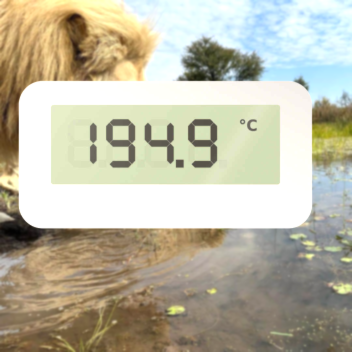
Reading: °C 194.9
